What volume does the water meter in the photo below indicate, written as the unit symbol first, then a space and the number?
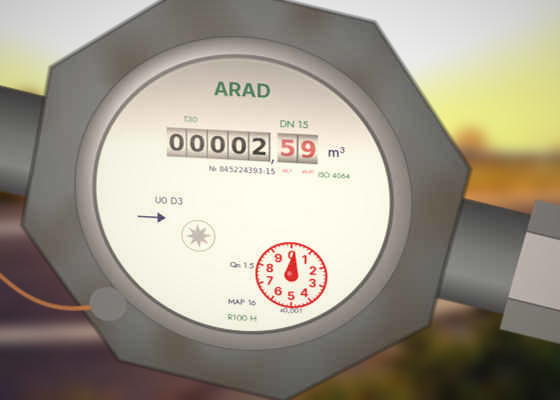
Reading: m³ 2.590
